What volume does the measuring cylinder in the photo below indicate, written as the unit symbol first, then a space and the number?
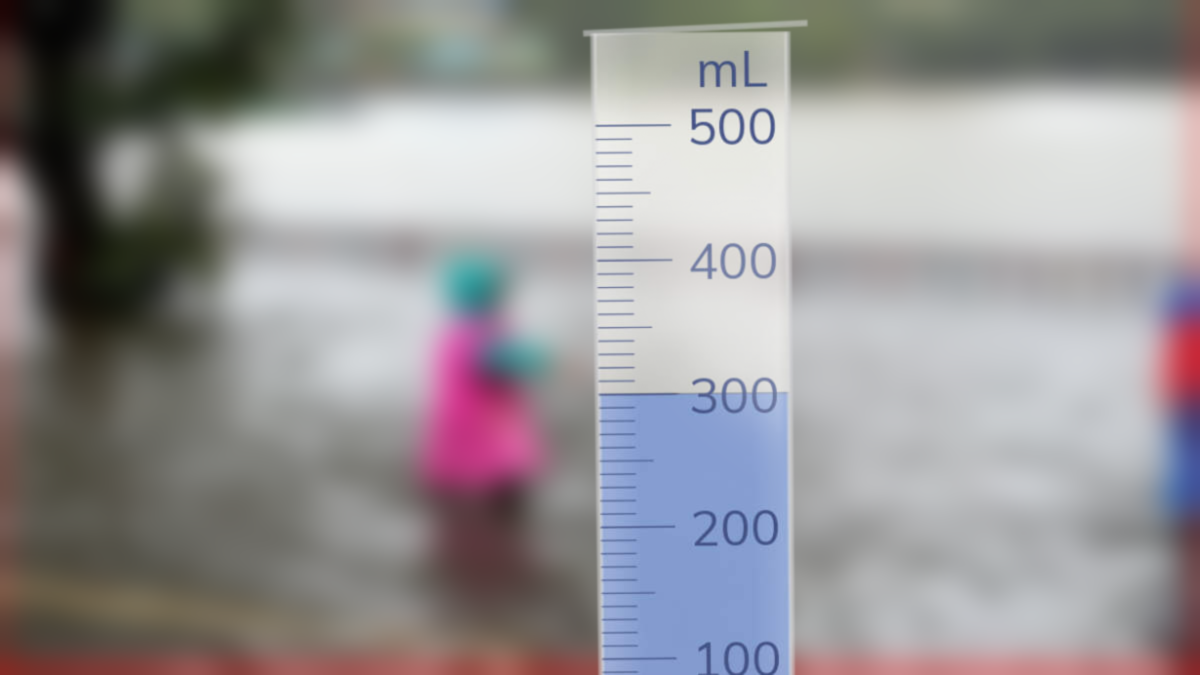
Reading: mL 300
